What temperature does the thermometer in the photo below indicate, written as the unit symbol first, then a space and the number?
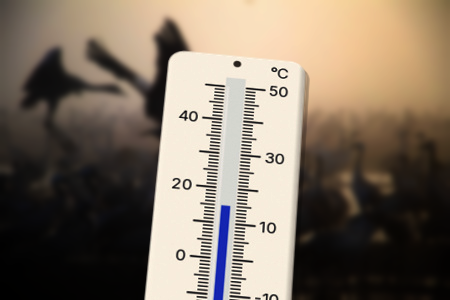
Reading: °C 15
